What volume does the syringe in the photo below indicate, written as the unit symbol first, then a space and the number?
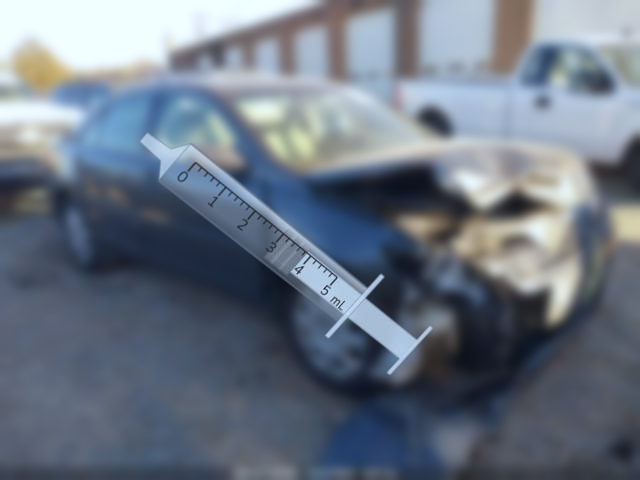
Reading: mL 3
